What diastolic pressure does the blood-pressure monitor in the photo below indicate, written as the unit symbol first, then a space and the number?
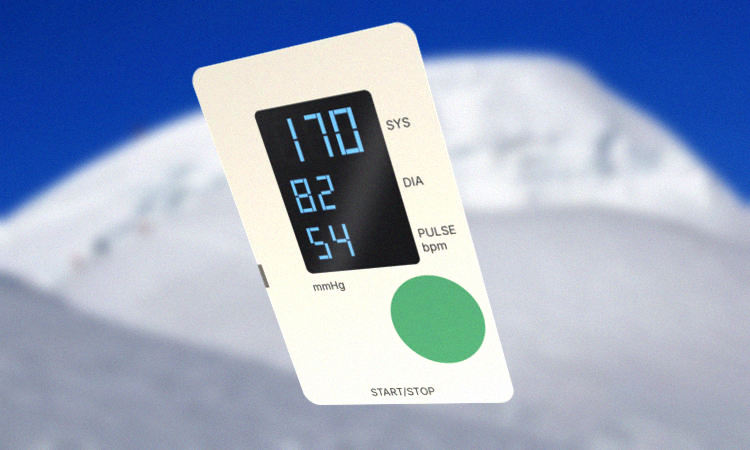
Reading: mmHg 82
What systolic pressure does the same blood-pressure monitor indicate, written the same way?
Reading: mmHg 170
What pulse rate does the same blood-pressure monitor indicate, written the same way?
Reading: bpm 54
